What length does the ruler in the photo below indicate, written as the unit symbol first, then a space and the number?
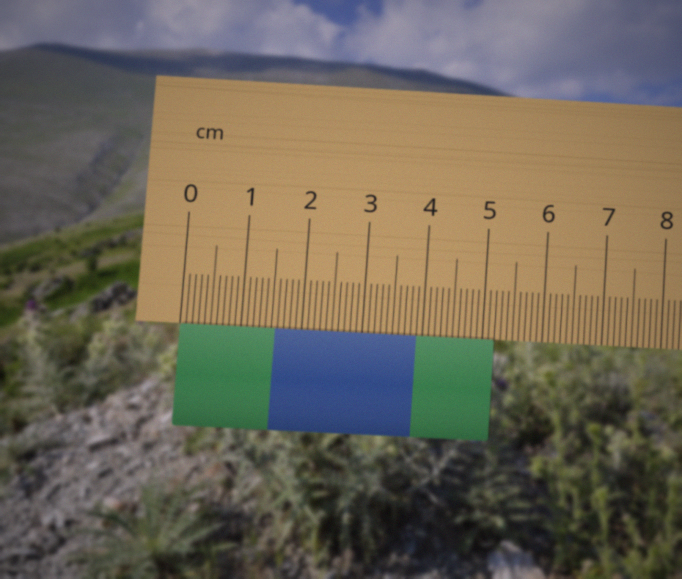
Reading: cm 5.2
